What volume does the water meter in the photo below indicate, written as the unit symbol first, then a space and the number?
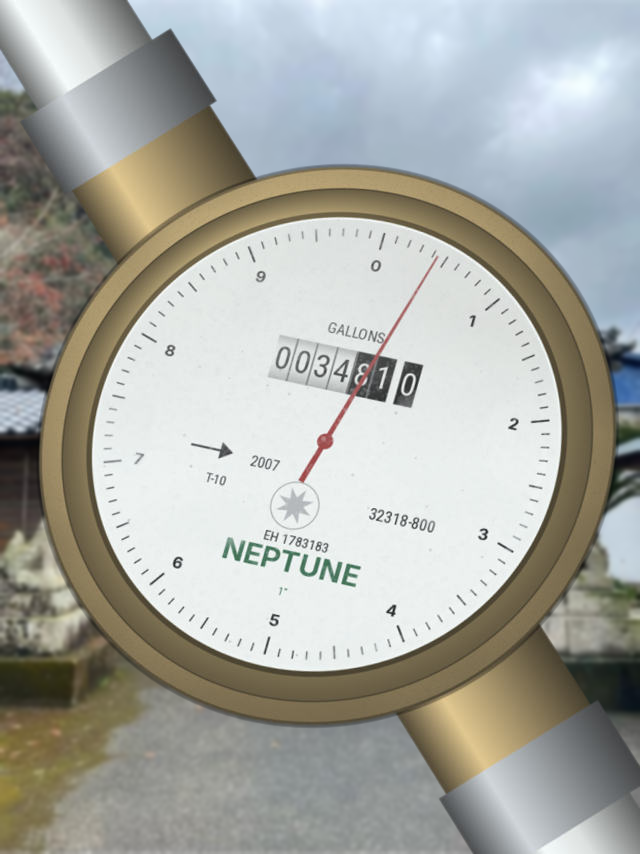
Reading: gal 34810.4
